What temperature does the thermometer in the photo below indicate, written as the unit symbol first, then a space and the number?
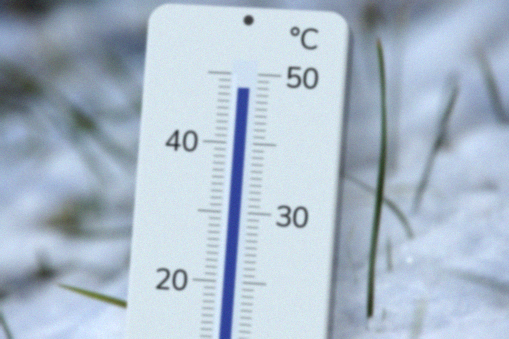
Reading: °C 48
